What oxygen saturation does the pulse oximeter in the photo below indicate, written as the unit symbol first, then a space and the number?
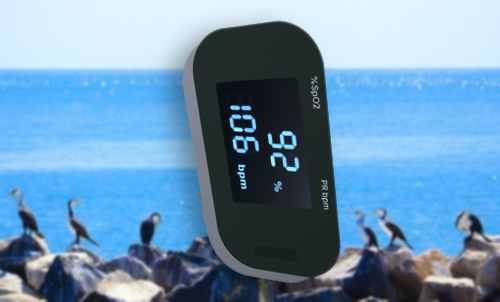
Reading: % 92
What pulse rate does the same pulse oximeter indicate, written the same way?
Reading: bpm 106
